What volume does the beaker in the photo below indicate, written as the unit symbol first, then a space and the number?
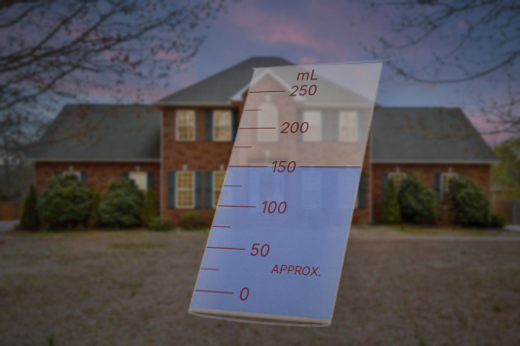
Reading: mL 150
